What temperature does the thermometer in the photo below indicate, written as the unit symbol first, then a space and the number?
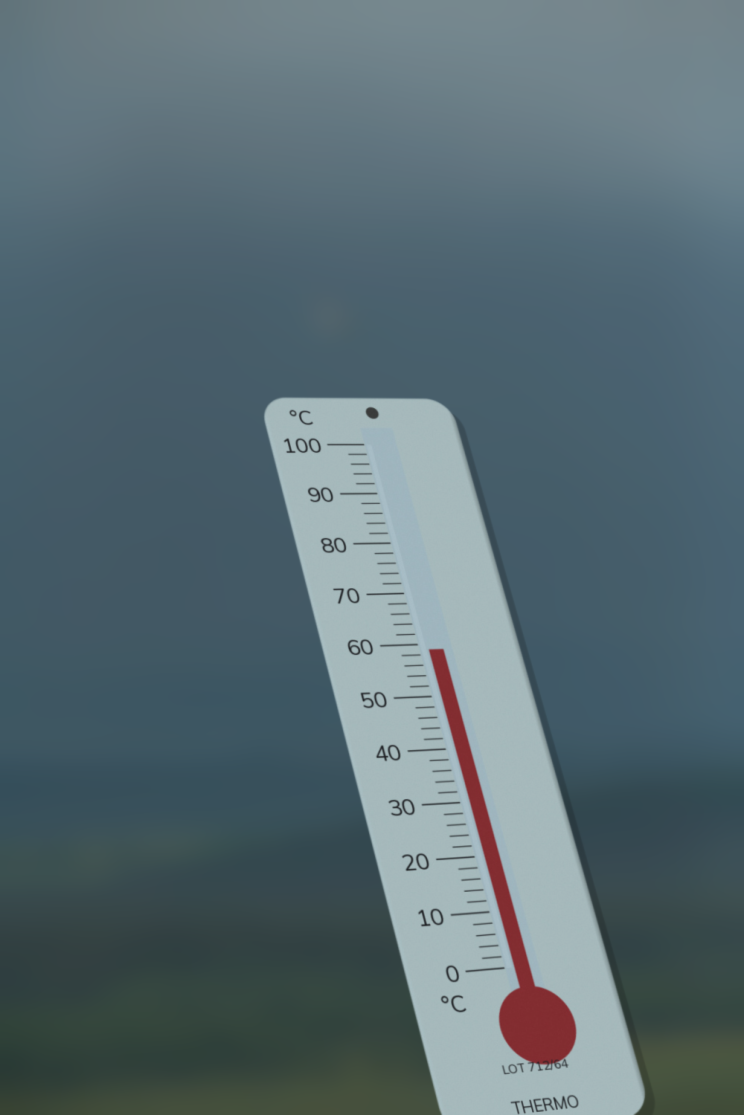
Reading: °C 59
